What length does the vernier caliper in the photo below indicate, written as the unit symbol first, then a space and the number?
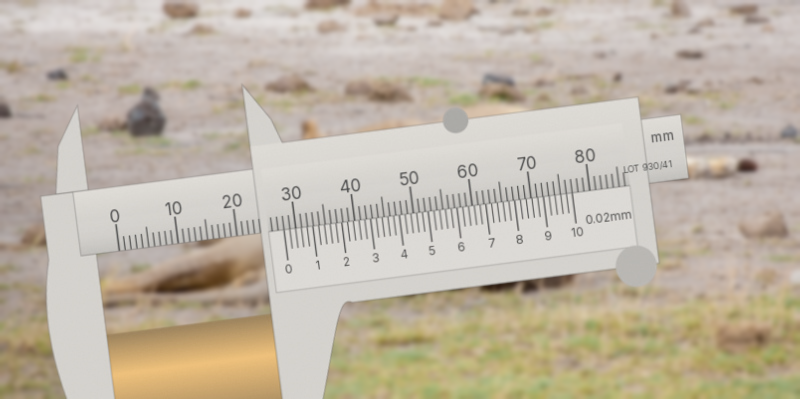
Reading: mm 28.0
